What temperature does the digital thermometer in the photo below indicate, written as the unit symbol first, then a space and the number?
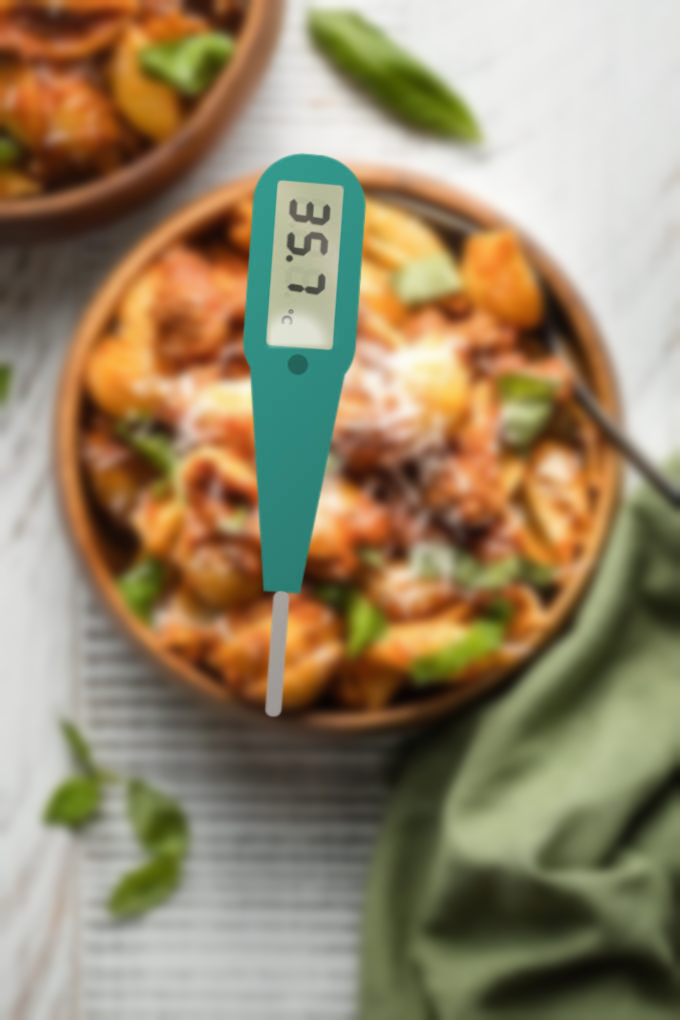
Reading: °C 35.7
